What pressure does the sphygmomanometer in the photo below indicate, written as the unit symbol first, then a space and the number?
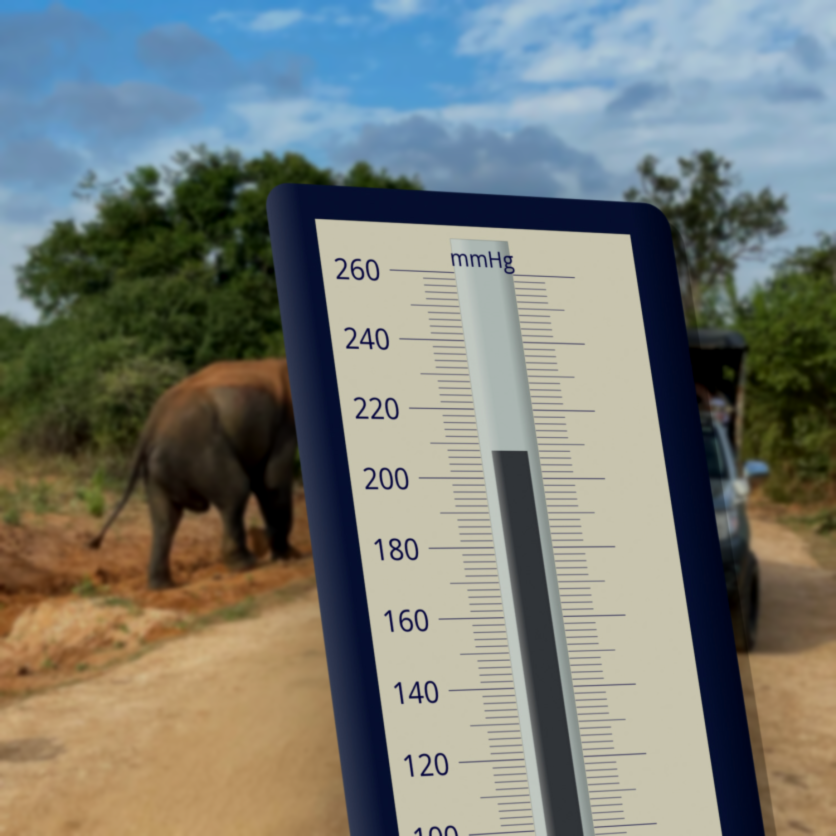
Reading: mmHg 208
